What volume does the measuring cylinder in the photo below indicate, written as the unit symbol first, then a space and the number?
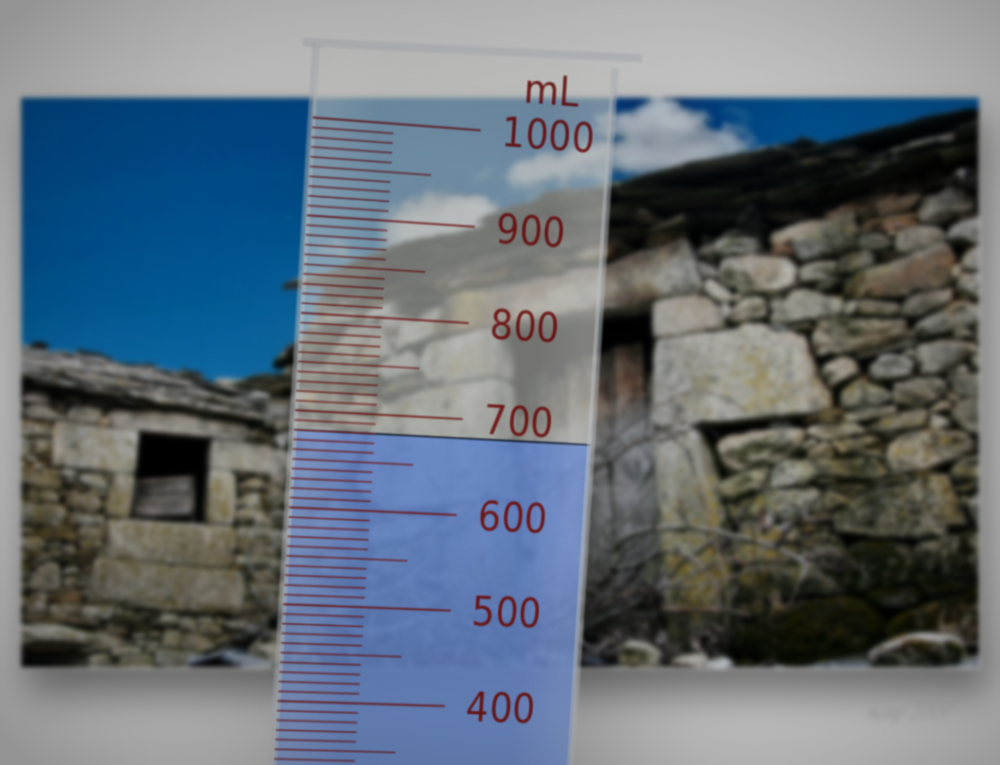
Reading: mL 680
